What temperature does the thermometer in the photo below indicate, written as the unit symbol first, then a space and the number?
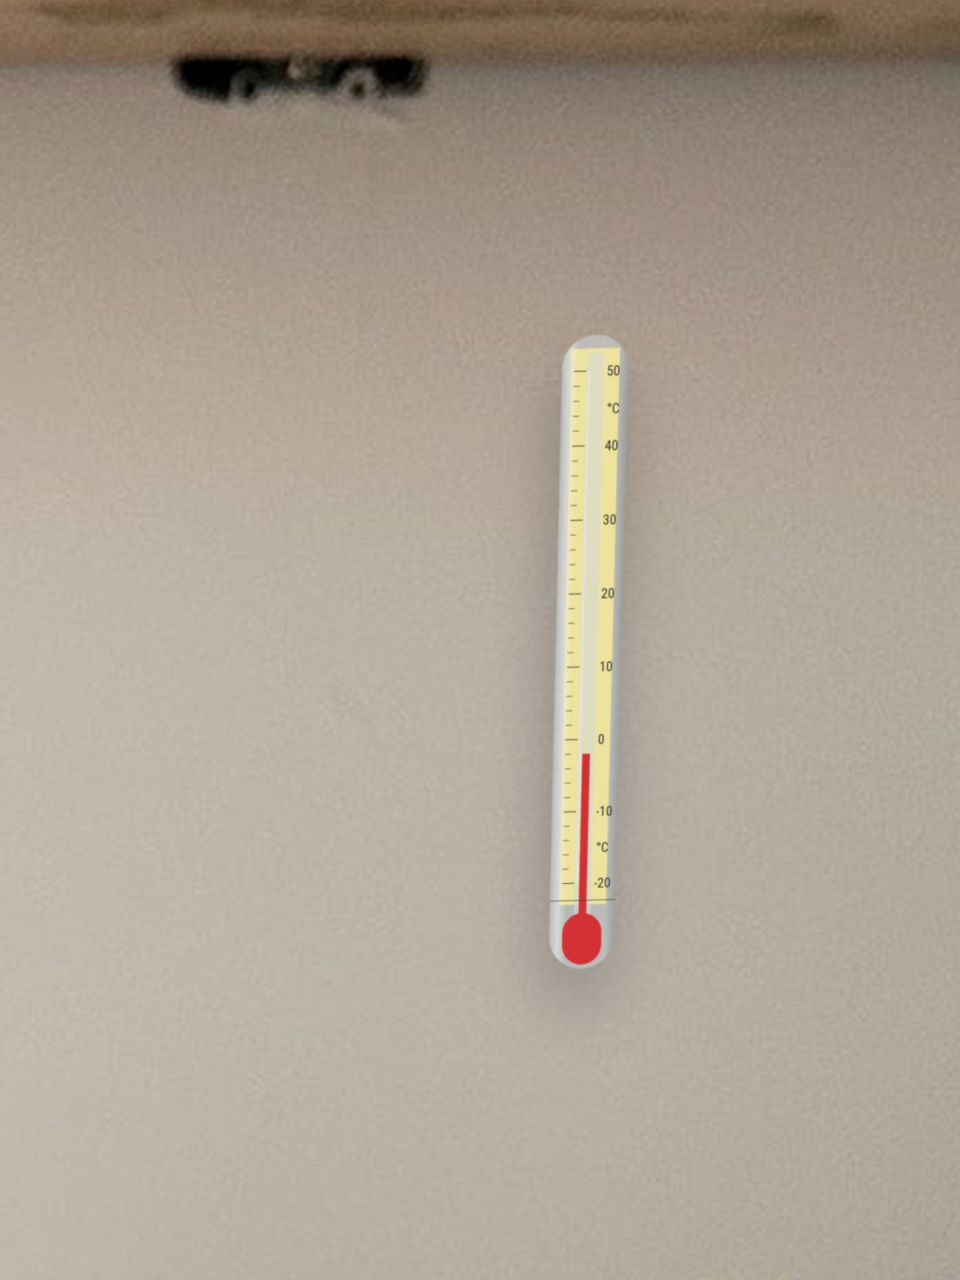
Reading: °C -2
